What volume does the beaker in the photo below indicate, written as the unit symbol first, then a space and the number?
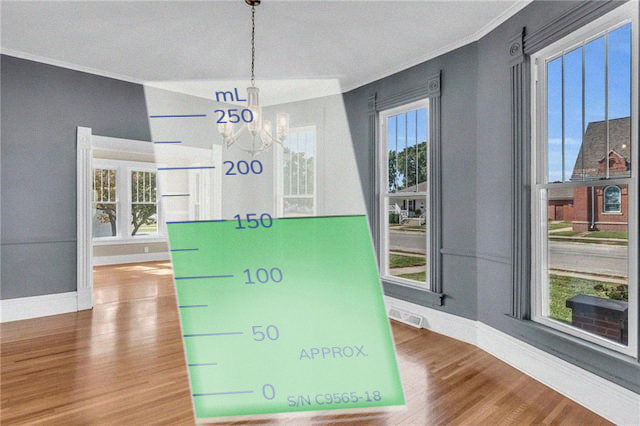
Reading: mL 150
